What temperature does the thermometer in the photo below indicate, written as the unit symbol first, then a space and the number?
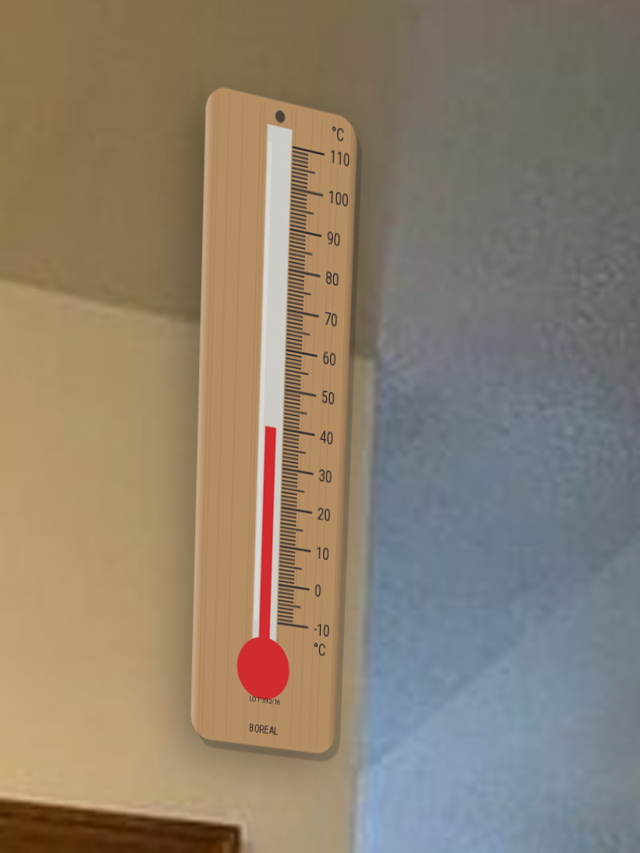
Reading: °C 40
